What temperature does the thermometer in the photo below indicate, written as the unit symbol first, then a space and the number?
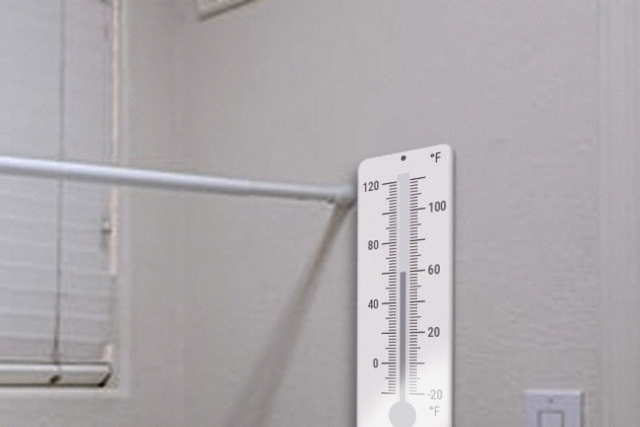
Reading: °F 60
